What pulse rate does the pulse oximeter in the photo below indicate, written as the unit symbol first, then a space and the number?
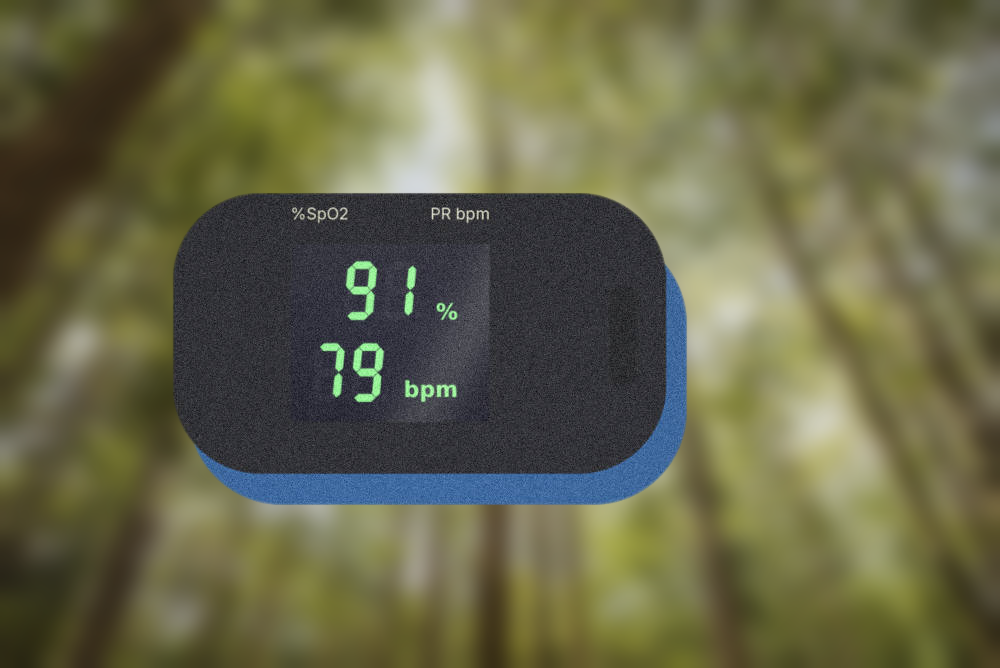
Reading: bpm 79
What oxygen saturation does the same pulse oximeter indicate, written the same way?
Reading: % 91
